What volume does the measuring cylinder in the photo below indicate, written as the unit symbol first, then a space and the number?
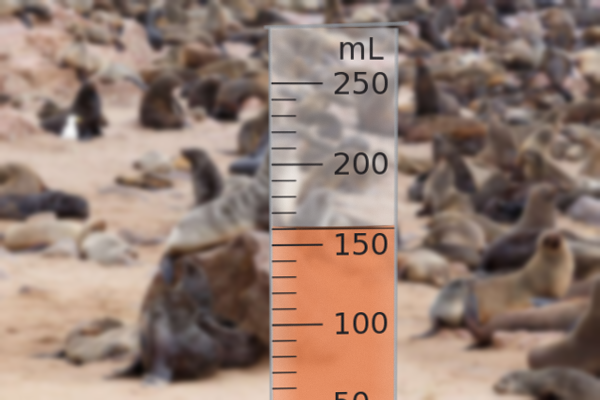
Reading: mL 160
